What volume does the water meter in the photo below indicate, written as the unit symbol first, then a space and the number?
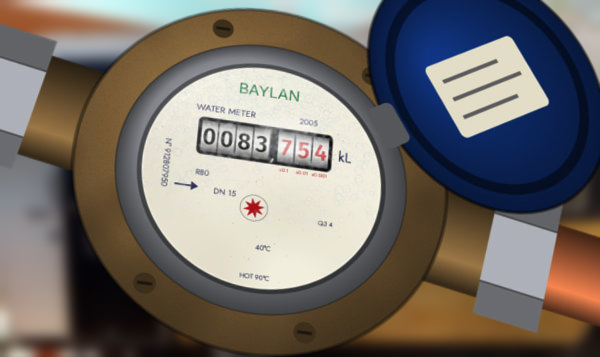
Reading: kL 83.754
